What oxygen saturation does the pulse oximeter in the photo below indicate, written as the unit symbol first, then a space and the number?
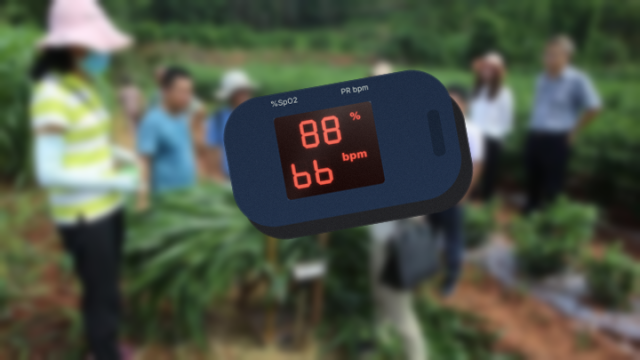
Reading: % 88
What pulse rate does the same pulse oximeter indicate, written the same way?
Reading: bpm 66
